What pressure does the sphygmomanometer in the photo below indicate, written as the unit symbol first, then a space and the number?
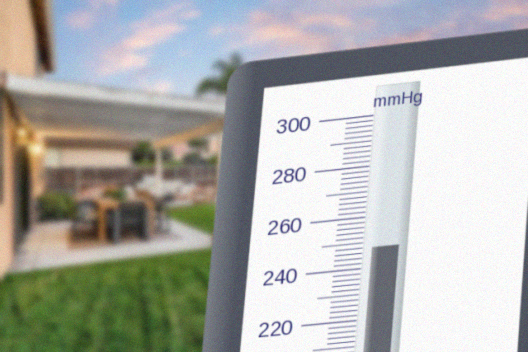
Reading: mmHg 248
